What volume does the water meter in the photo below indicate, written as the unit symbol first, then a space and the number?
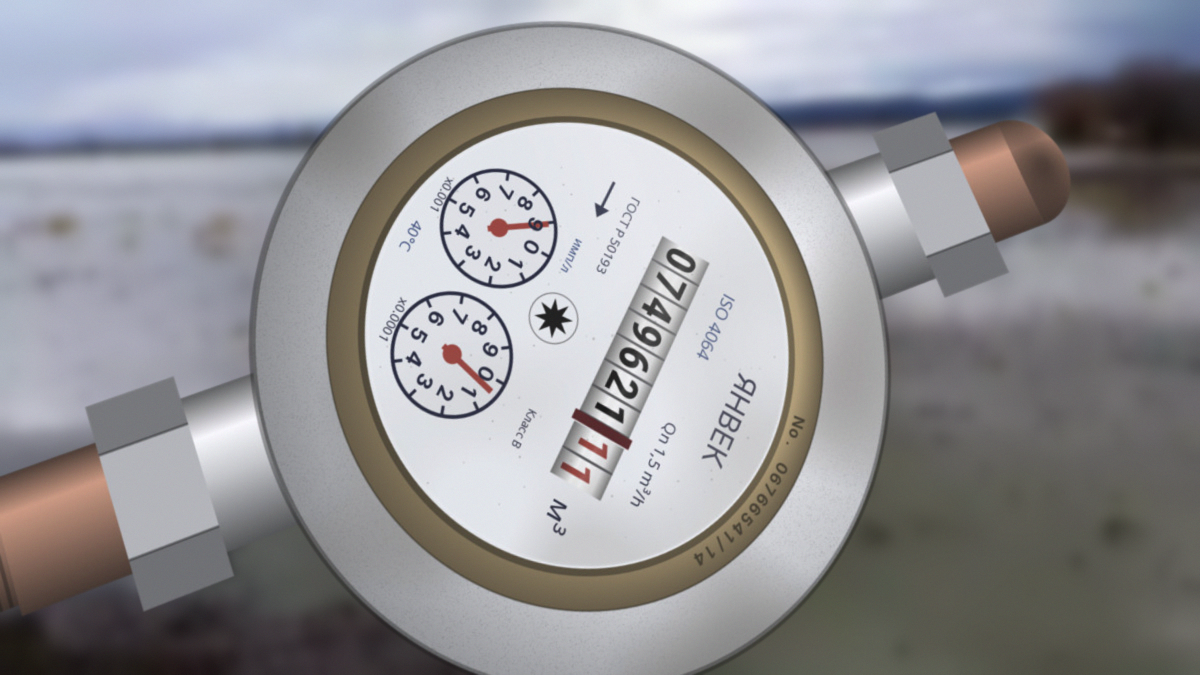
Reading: m³ 749621.1090
